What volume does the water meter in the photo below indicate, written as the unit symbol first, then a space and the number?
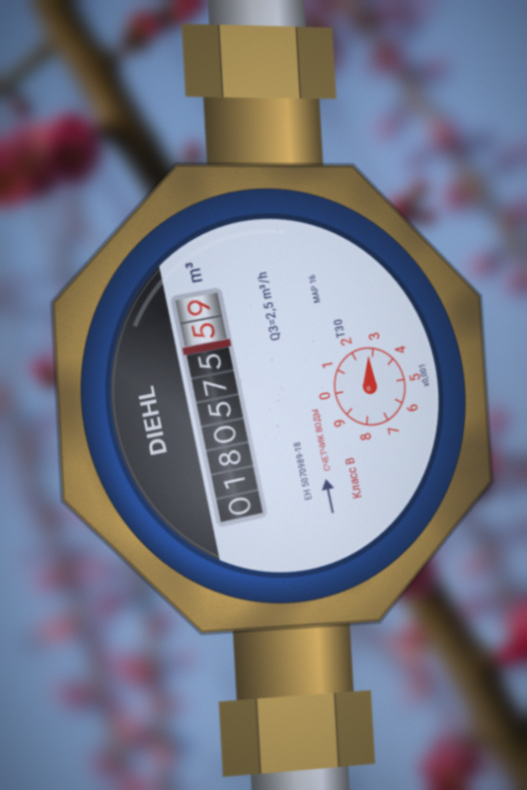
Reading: m³ 180575.592
